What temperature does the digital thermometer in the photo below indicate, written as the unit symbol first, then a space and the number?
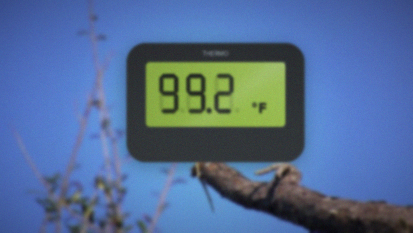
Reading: °F 99.2
